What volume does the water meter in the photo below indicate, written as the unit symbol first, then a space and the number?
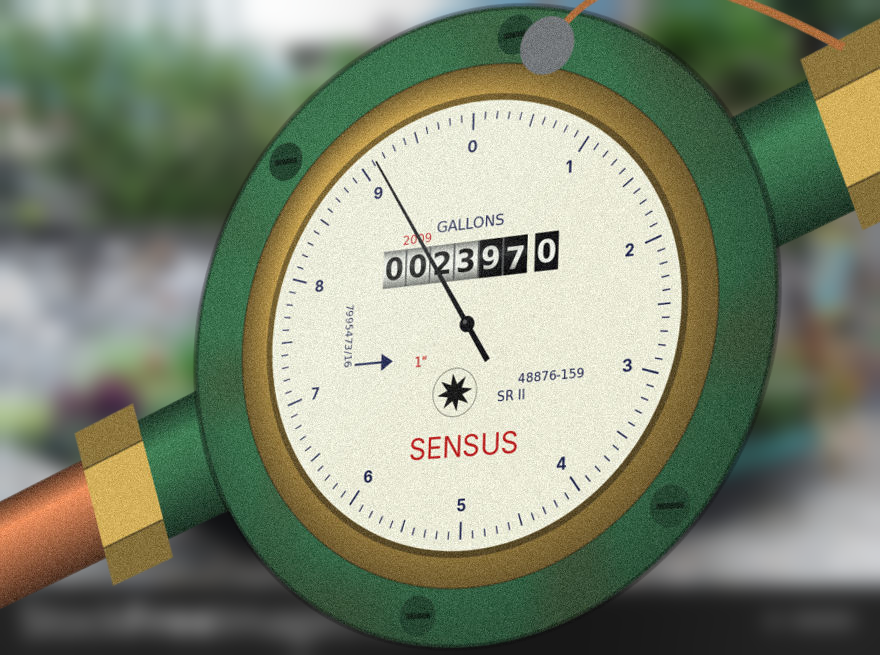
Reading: gal 23969.1
